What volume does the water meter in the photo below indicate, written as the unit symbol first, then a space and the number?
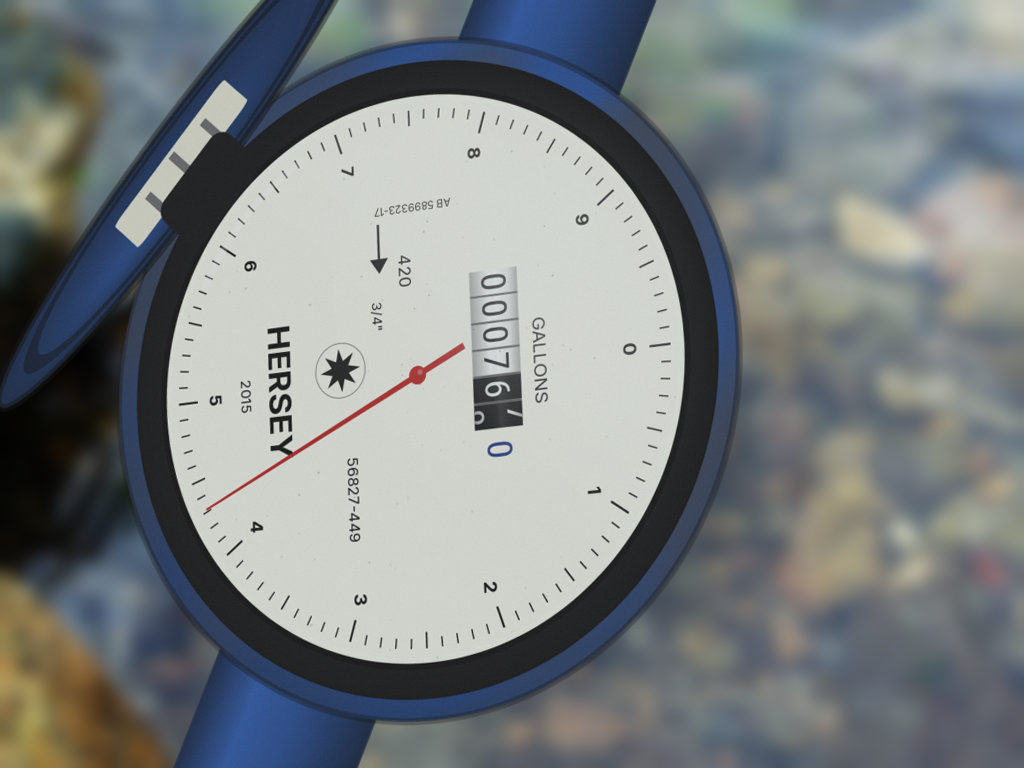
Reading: gal 7674.3
